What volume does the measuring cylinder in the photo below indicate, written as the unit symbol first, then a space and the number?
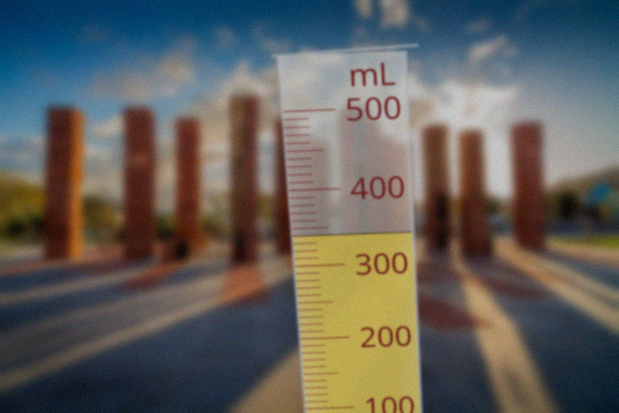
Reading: mL 340
